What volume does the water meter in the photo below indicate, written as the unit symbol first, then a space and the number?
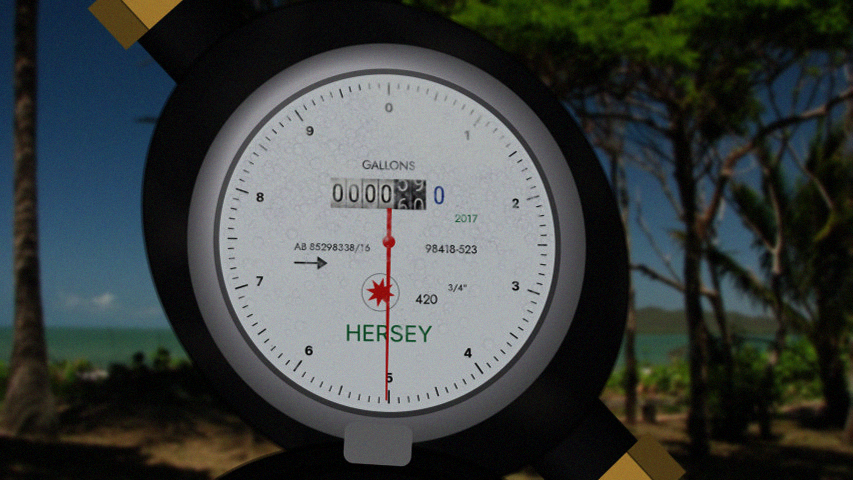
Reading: gal 595.0
